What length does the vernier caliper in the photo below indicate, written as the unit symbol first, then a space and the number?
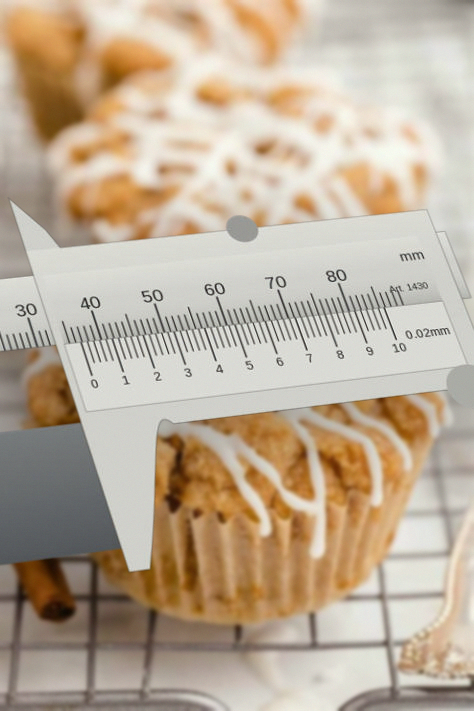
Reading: mm 36.8
